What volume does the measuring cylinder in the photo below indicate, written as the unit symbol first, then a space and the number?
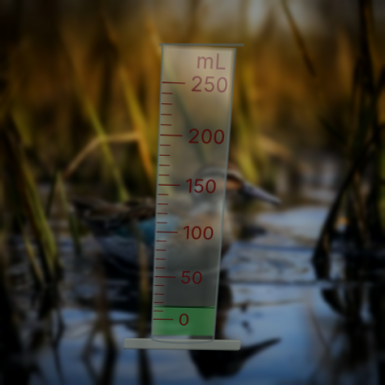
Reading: mL 15
